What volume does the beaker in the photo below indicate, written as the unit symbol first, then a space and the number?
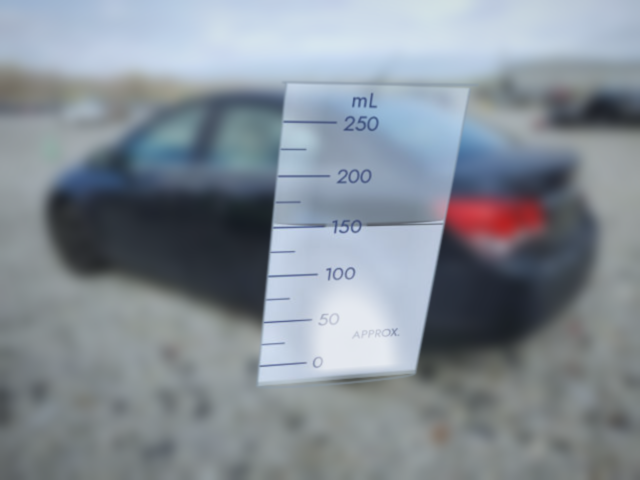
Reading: mL 150
